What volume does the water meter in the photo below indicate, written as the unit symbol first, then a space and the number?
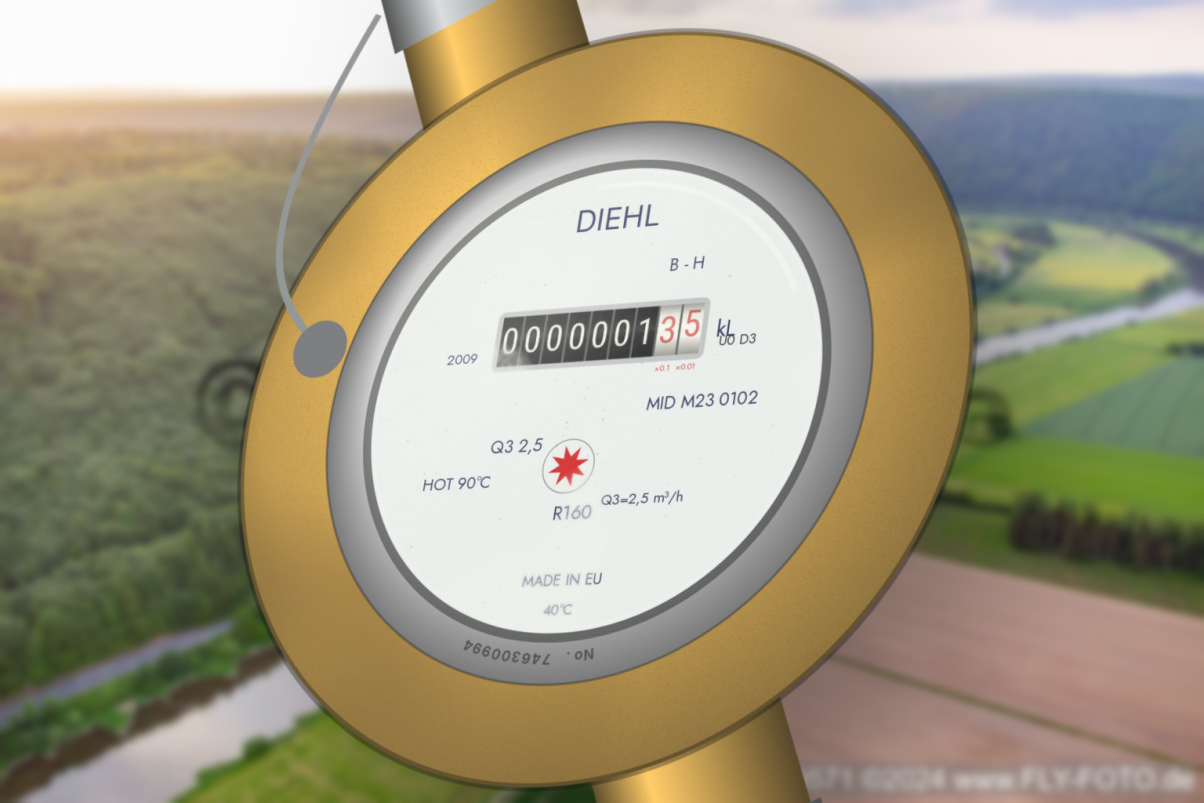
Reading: kL 1.35
